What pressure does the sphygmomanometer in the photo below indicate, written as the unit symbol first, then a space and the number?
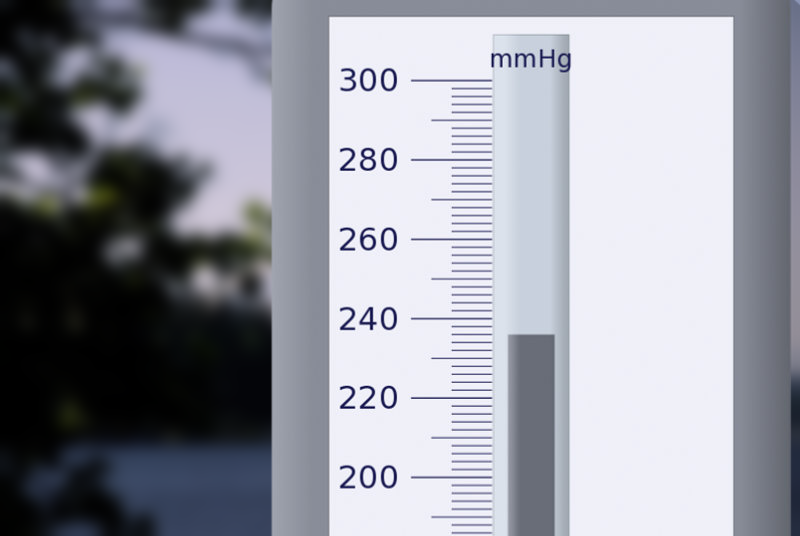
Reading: mmHg 236
